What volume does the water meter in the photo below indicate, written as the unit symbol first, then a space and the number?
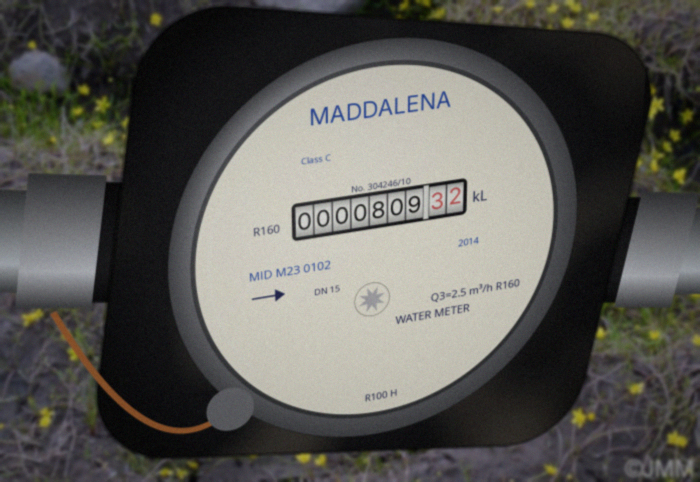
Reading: kL 809.32
